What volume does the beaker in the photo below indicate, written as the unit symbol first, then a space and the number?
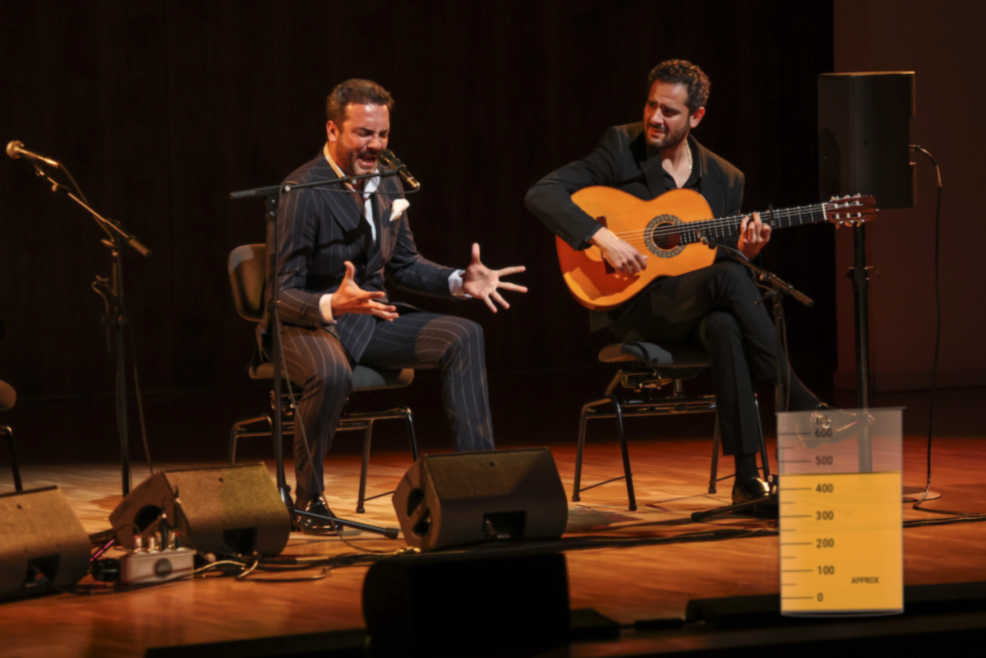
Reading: mL 450
